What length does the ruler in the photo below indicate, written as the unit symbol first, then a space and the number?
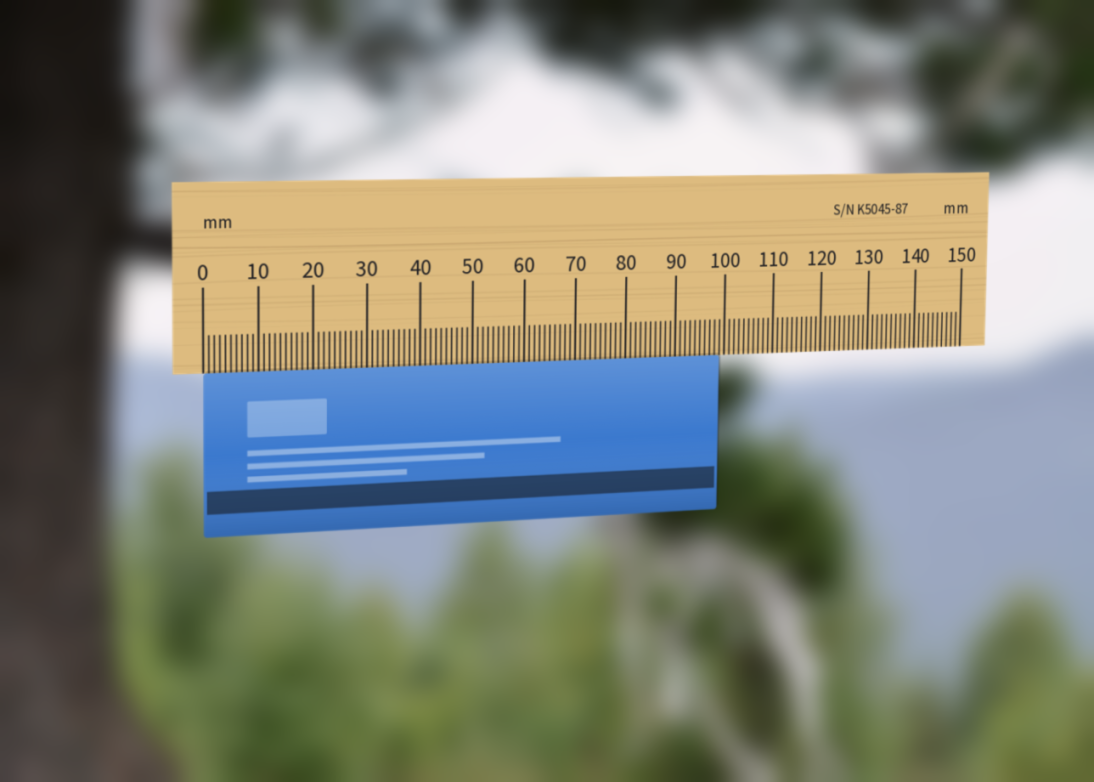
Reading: mm 99
